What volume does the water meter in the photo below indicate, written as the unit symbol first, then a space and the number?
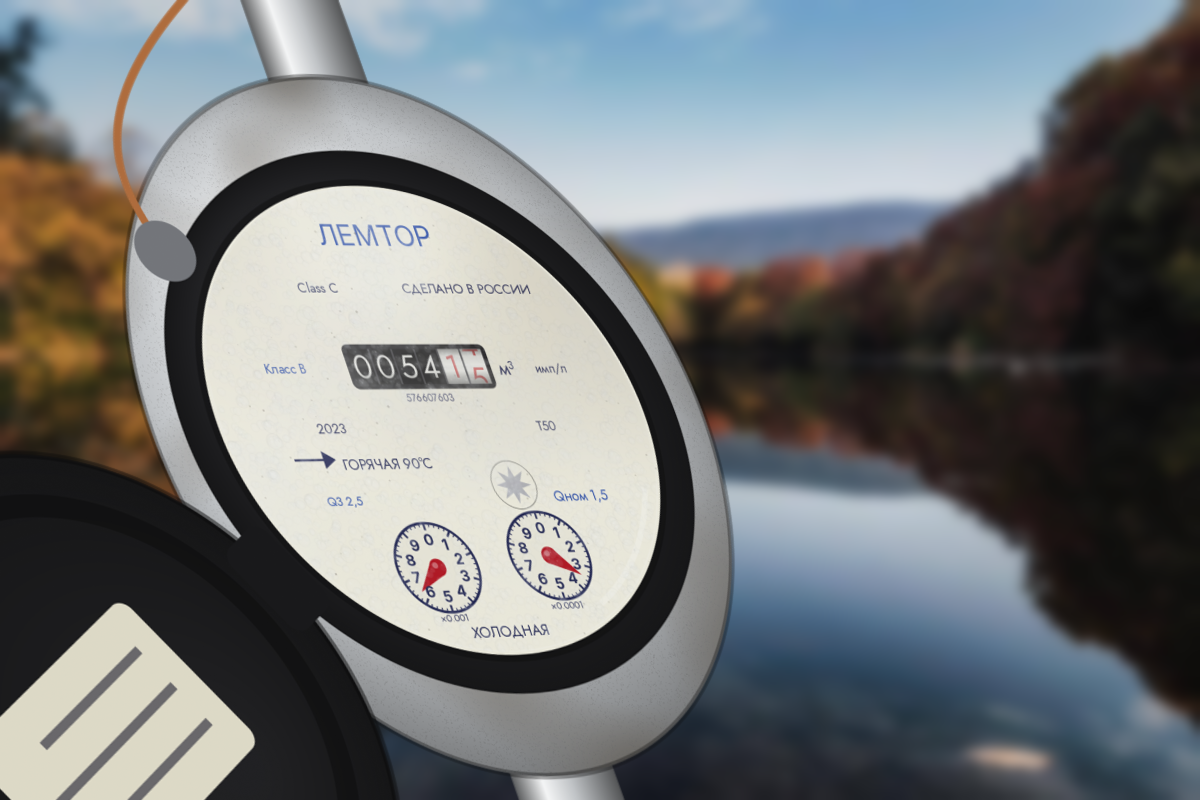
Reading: m³ 54.1463
